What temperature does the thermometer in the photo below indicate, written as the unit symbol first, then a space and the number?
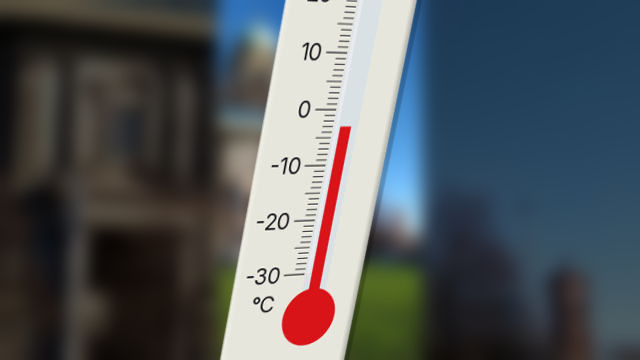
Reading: °C -3
